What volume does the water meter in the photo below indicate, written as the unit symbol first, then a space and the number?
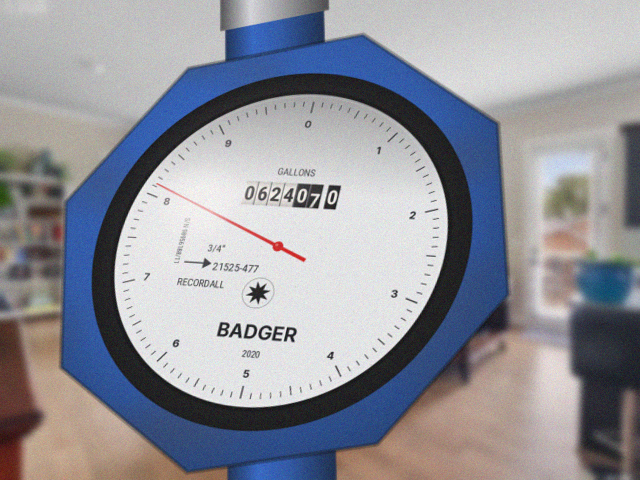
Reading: gal 624068.1
